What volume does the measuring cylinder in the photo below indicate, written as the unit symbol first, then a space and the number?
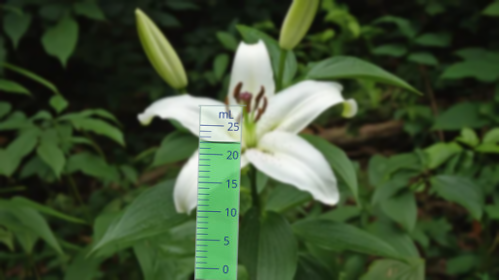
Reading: mL 22
